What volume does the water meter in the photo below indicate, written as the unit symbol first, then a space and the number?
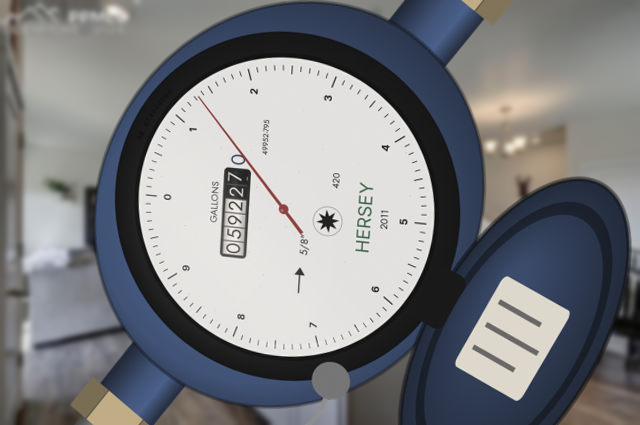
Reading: gal 592271.3
